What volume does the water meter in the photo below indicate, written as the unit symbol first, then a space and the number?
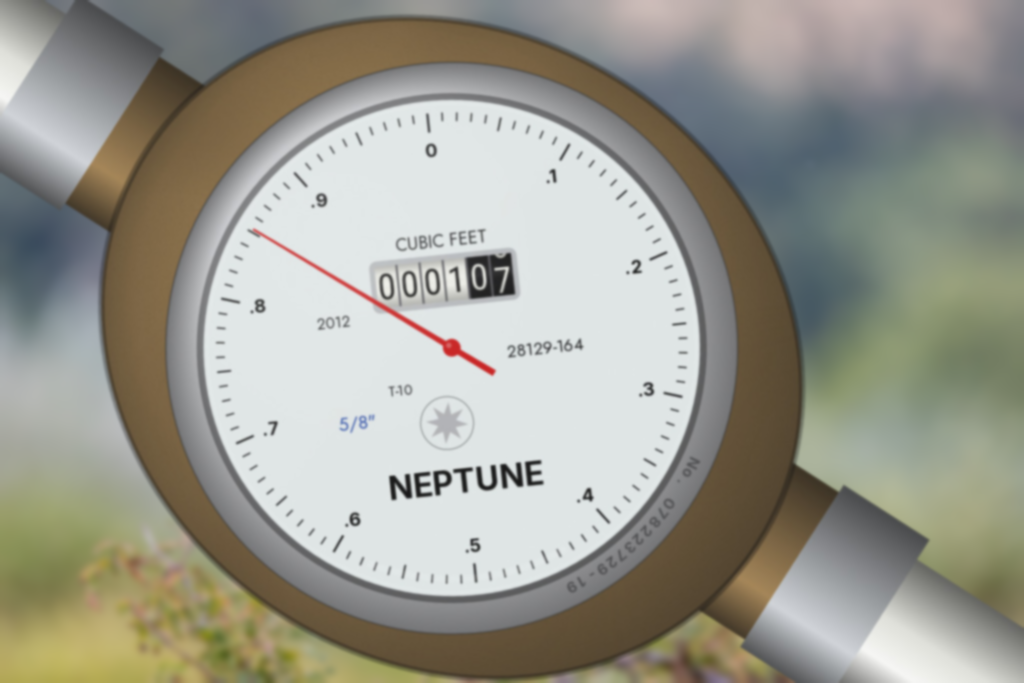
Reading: ft³ 106.85
